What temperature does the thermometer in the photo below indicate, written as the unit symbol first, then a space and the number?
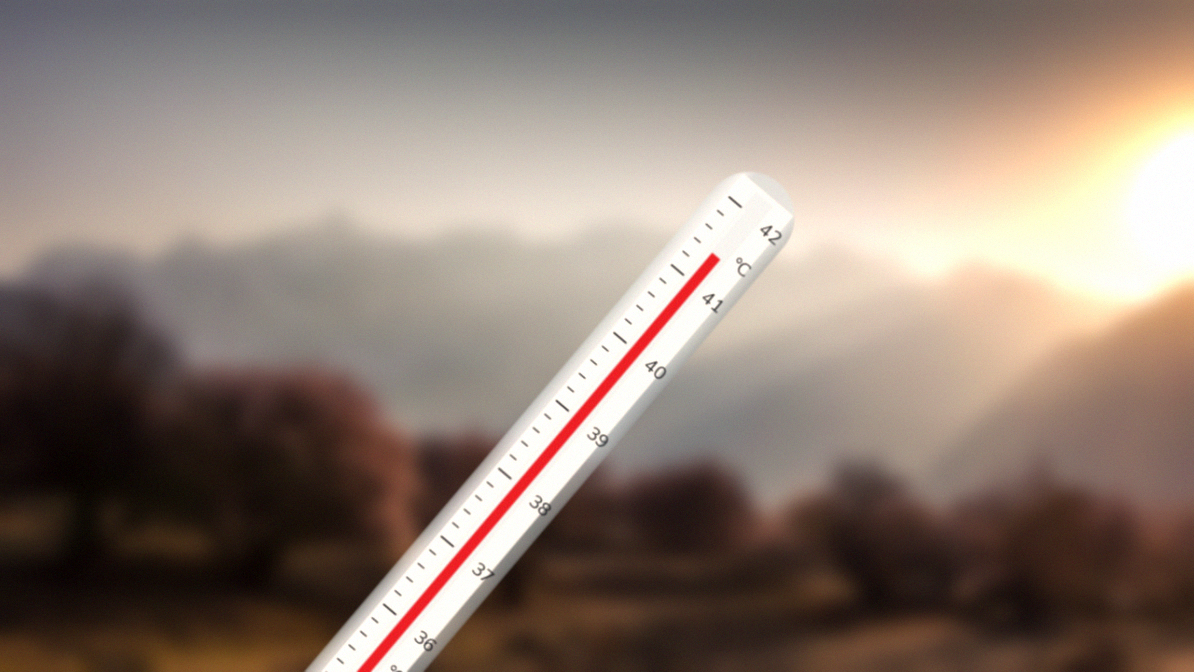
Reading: °C 41.4
